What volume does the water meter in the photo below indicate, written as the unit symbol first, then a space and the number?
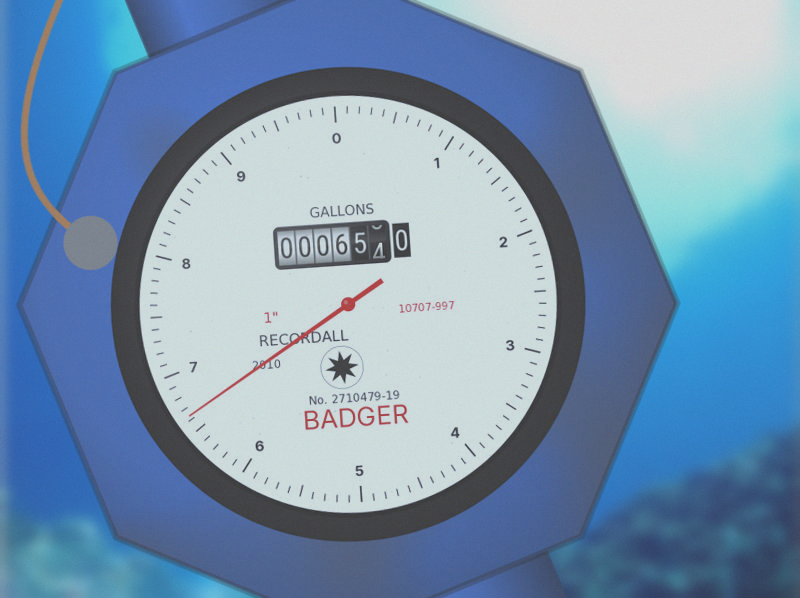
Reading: gal 6536.6
